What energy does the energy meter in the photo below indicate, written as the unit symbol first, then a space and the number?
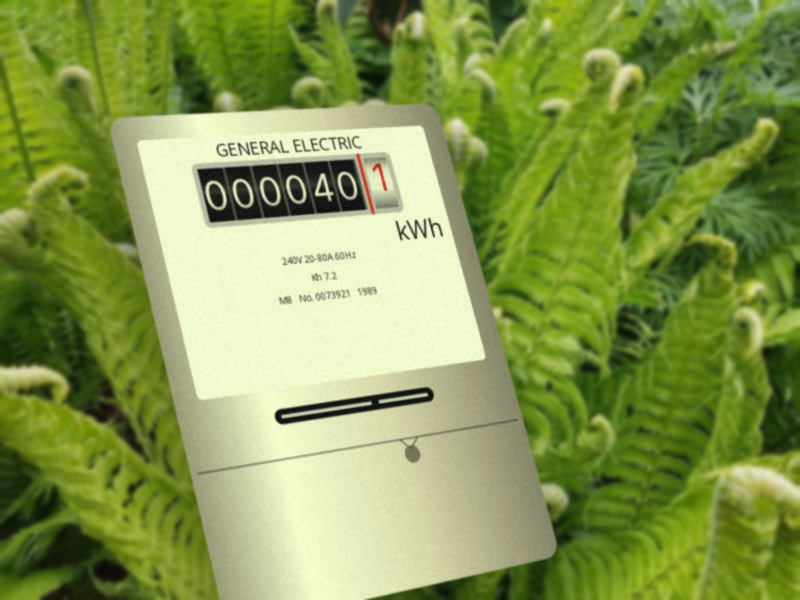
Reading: kWh 40.1
